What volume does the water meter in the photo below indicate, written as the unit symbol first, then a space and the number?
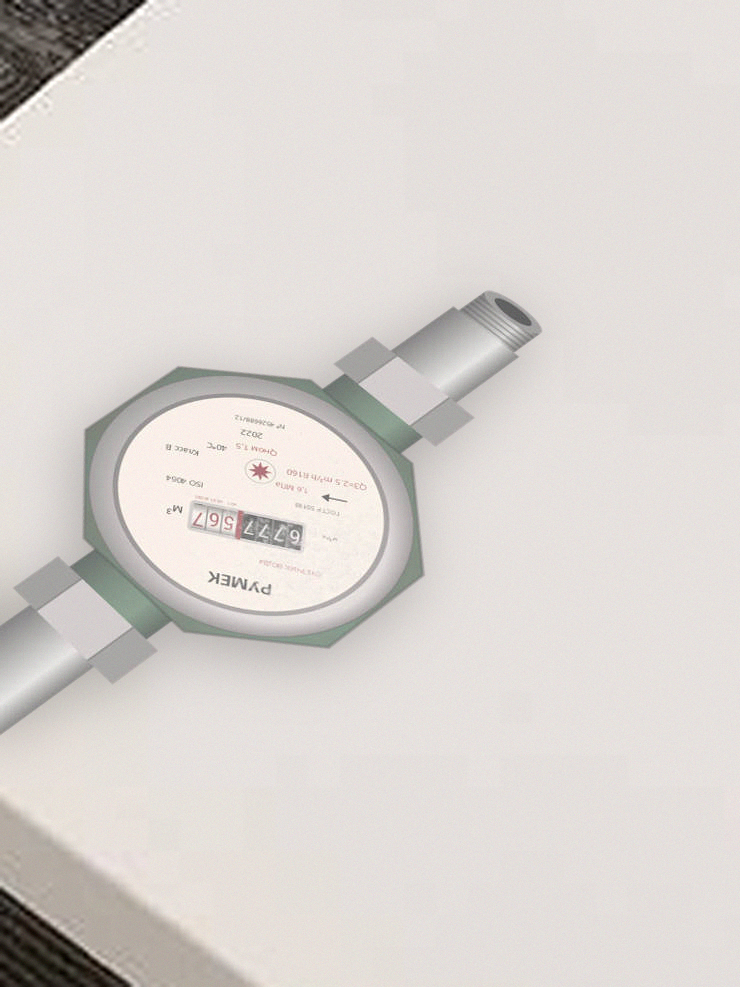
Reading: m³ 6777.567
